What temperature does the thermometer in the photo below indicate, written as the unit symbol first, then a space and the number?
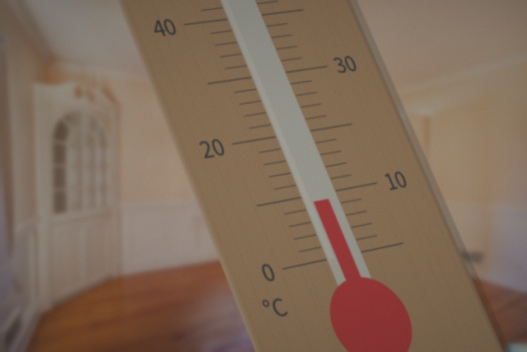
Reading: °C 9
